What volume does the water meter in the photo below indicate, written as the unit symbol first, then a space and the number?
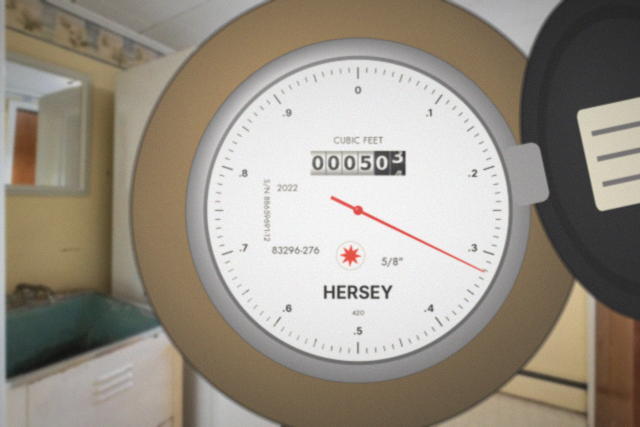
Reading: ft³ 503.32
